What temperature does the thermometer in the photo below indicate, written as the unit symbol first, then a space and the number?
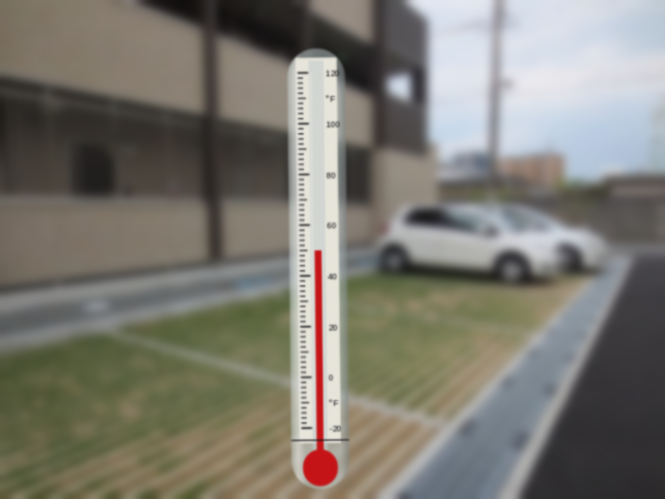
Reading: °F 50
